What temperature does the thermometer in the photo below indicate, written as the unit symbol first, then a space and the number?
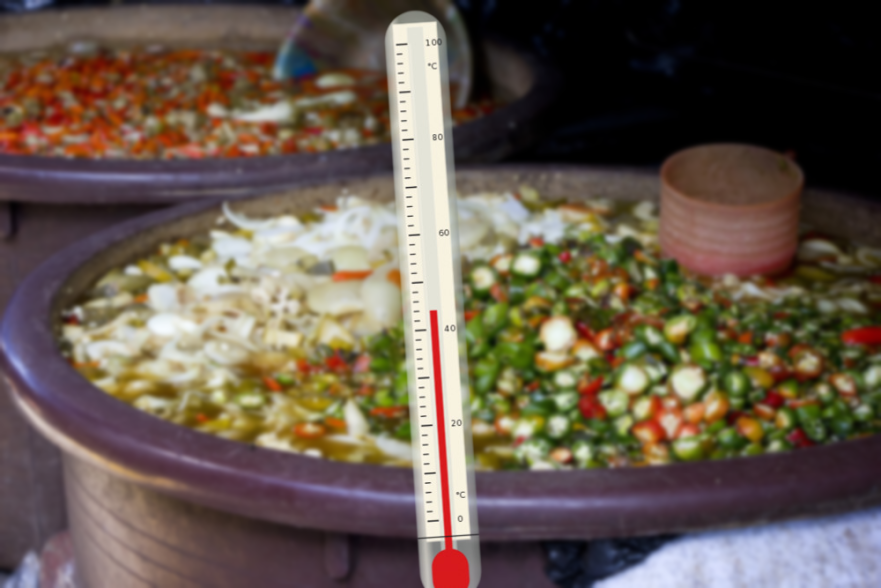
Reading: °C 44
